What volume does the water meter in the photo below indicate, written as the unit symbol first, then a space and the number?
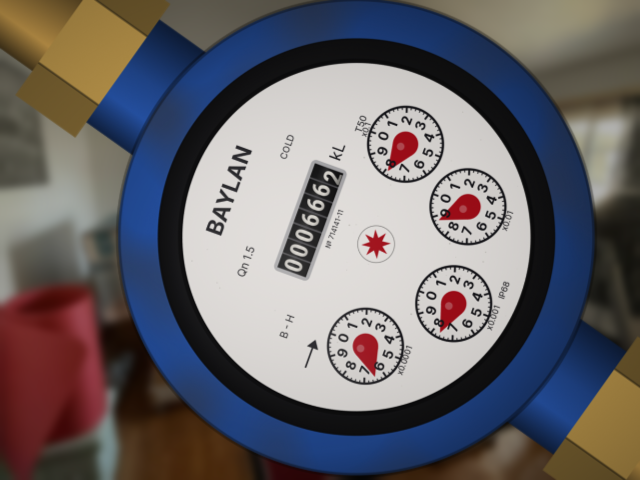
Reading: kL 6661.7876
